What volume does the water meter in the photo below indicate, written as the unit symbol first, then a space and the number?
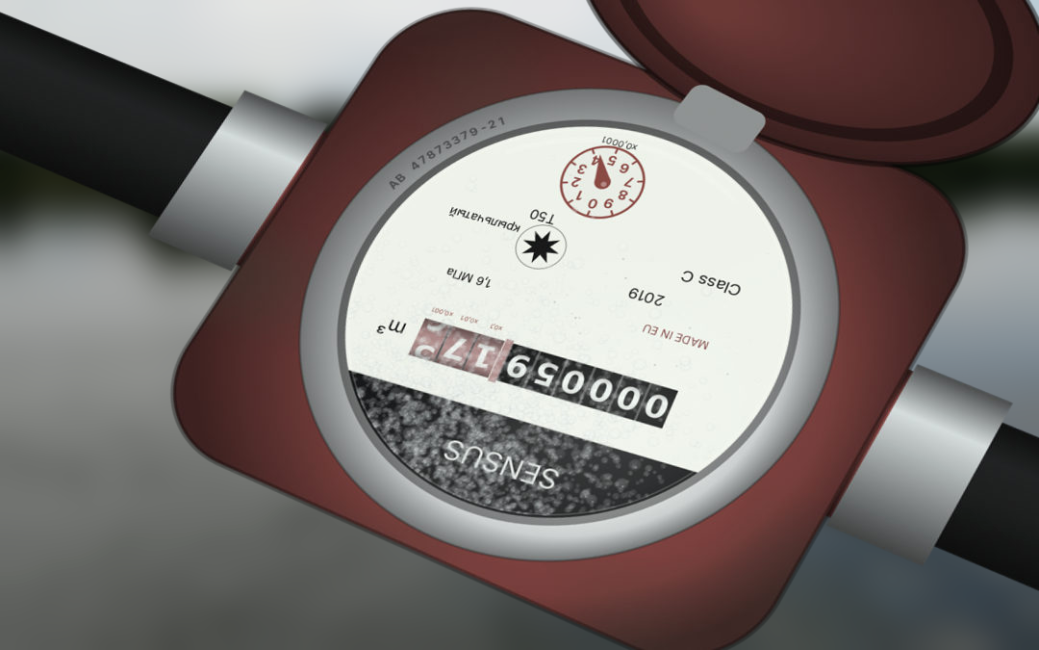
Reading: m³ 59.1754
